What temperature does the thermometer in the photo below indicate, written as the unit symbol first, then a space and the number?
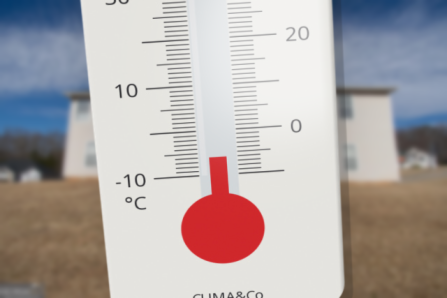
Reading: °C -6
